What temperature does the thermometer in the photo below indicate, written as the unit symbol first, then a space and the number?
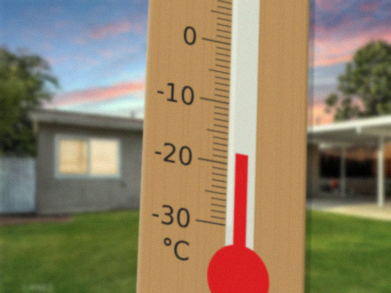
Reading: °C -18
